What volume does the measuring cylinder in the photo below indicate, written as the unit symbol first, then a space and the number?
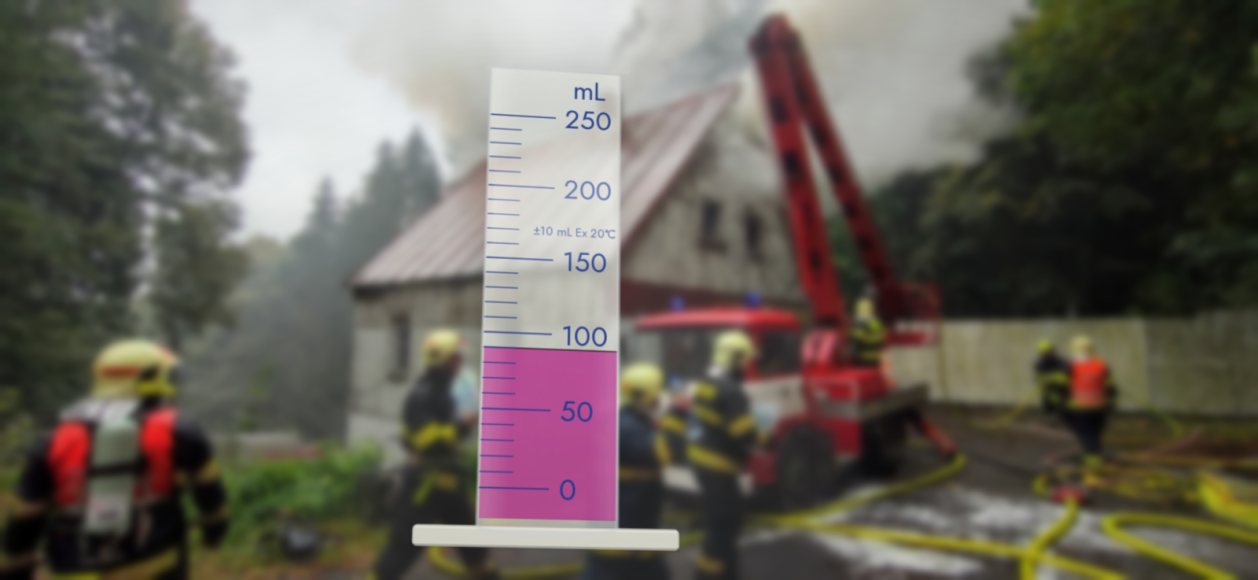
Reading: mL 90
